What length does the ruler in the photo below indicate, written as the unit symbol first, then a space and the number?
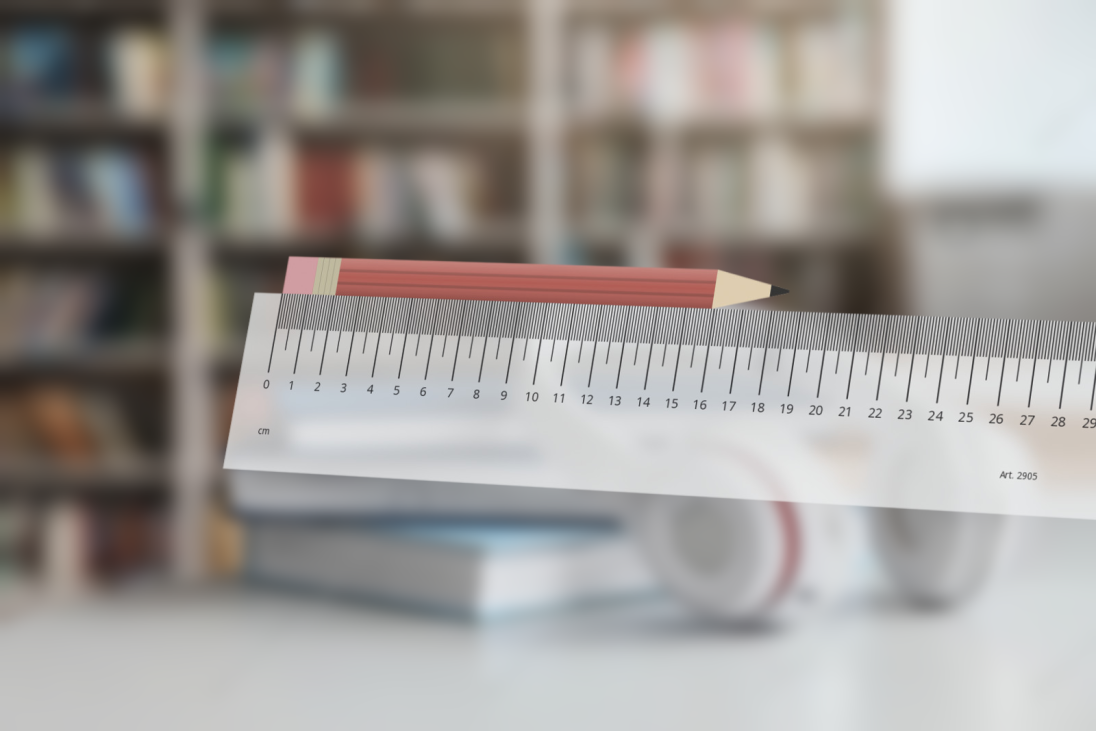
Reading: cm 18.5
